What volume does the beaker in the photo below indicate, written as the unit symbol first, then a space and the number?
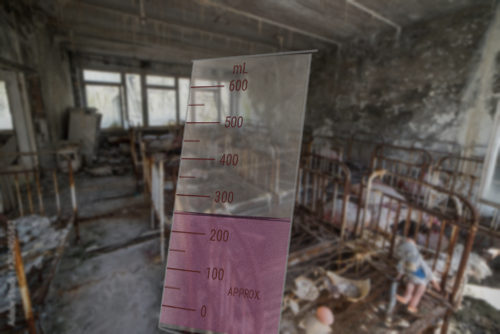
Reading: mL 250
